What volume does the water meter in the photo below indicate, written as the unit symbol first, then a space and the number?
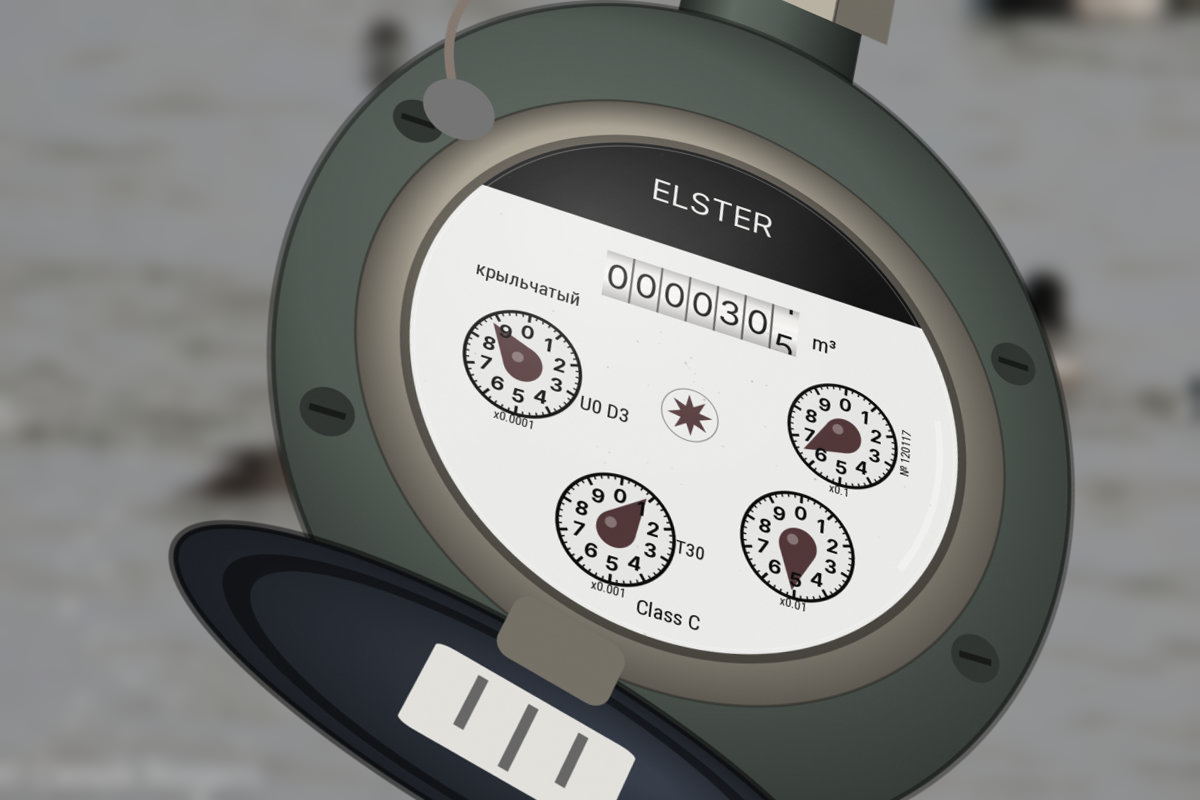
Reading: m³ 304.6508
